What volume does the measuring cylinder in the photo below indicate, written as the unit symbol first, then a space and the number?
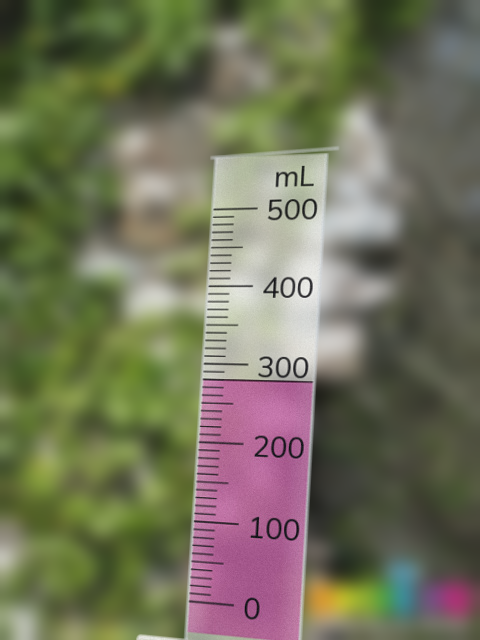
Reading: mL 280
